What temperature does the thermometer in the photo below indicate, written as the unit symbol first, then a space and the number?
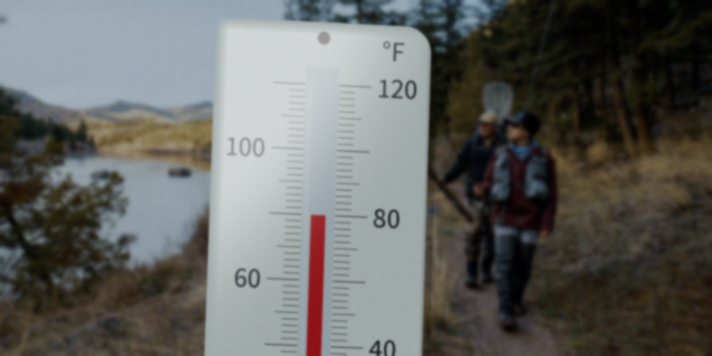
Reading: °F 80
